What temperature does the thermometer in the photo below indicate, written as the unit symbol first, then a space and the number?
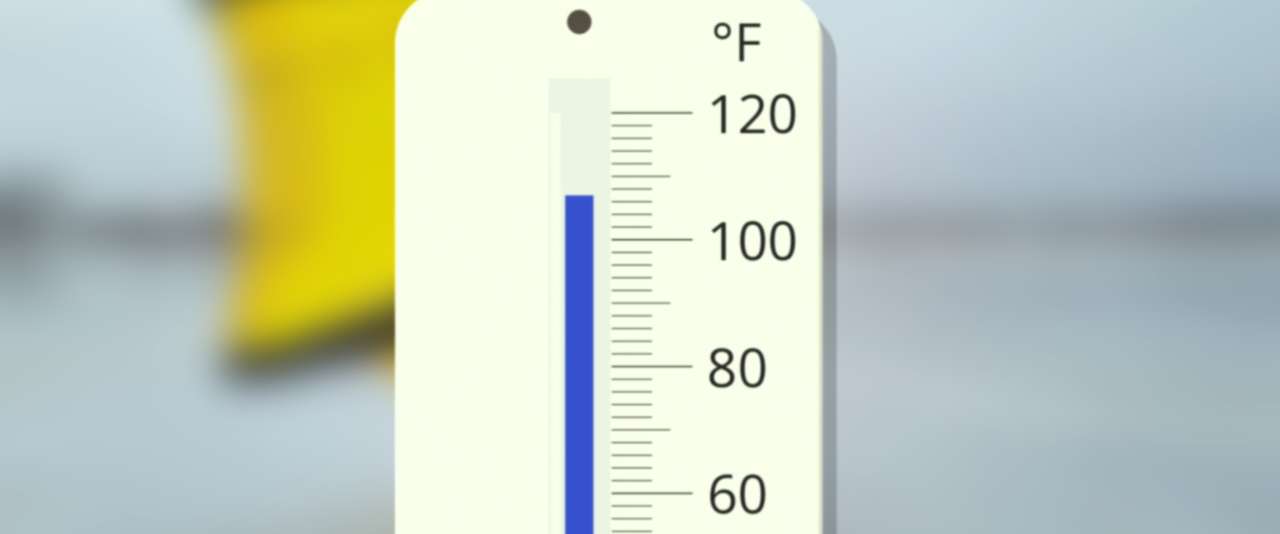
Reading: °F 107
